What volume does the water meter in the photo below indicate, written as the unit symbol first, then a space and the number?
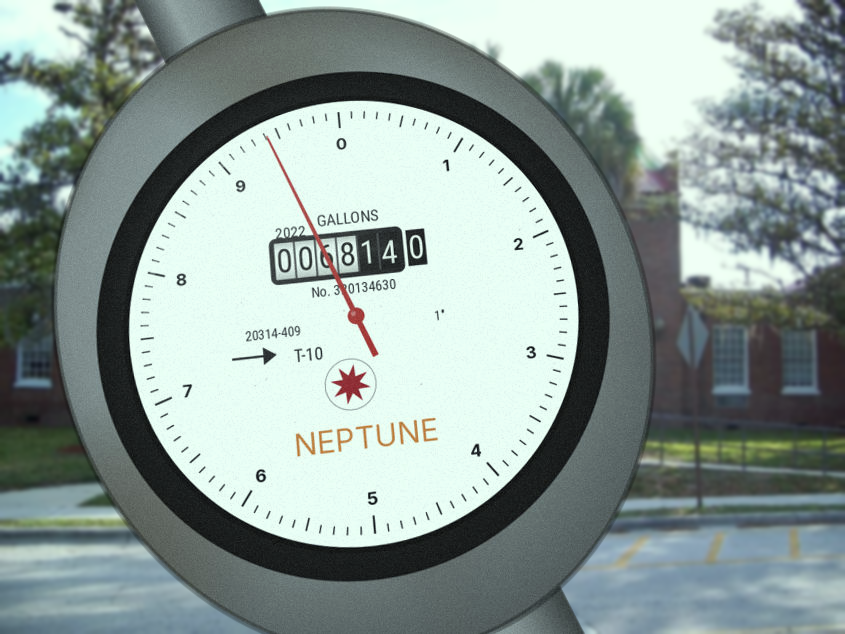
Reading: gal 68139.4
